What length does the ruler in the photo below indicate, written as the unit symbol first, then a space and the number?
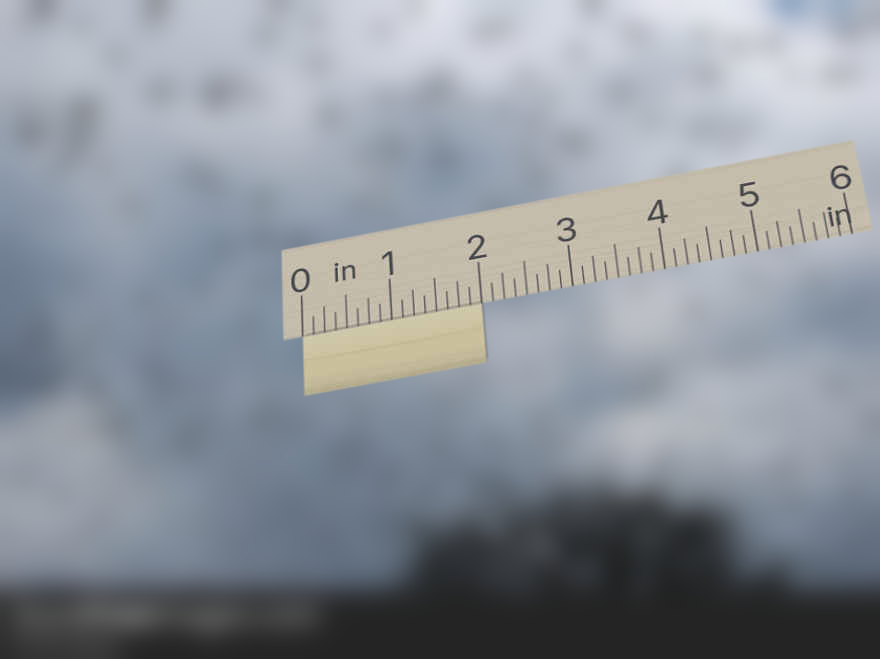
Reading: in 2
